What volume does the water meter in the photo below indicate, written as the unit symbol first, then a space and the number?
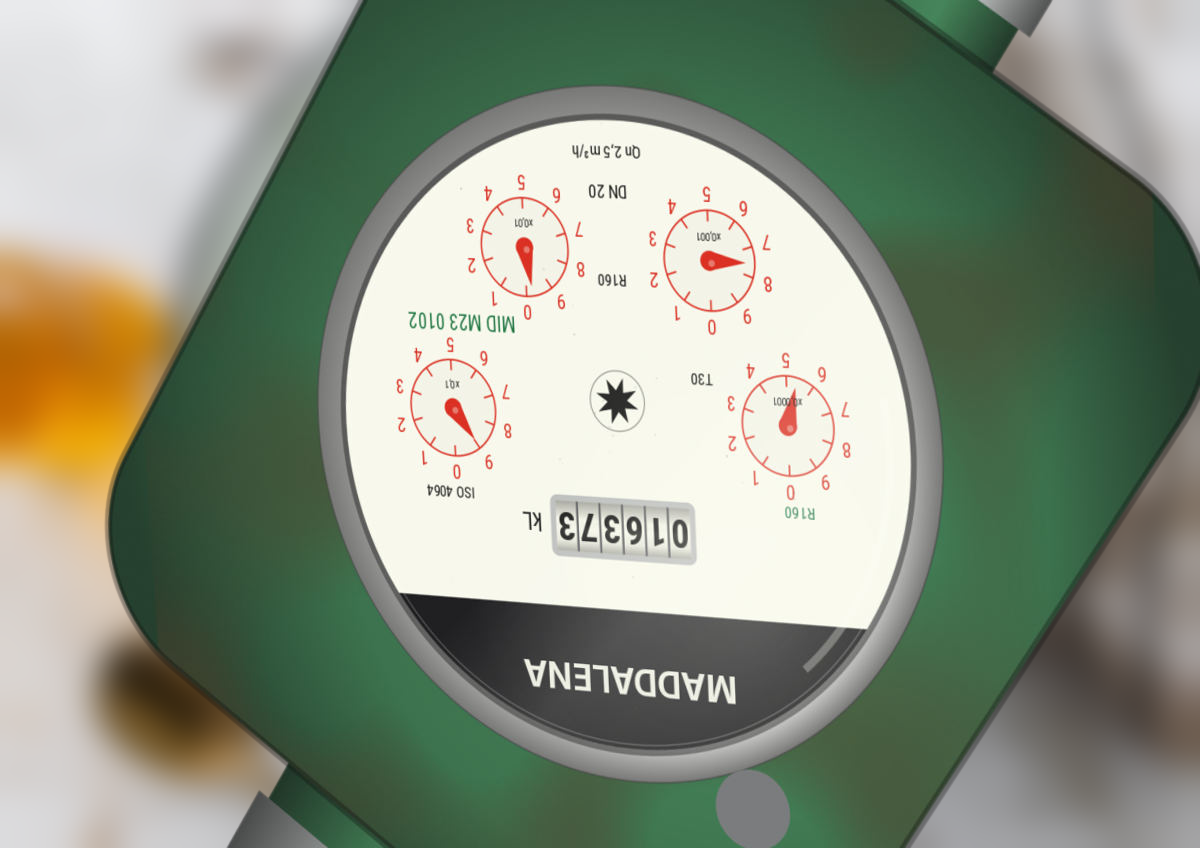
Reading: kL 16373.8975
